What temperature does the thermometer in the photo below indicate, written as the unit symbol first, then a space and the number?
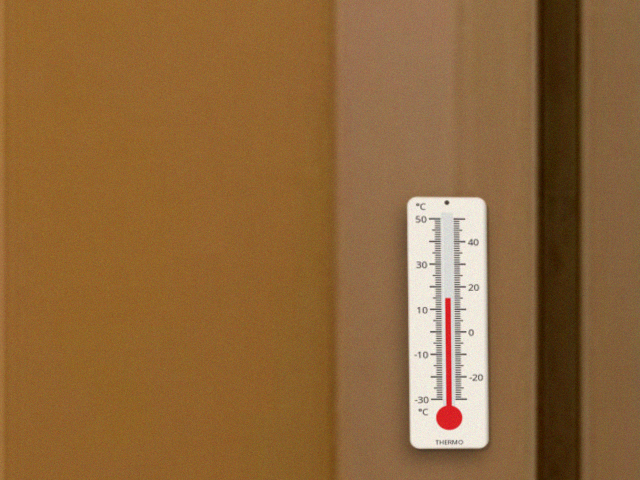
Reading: °C 15
